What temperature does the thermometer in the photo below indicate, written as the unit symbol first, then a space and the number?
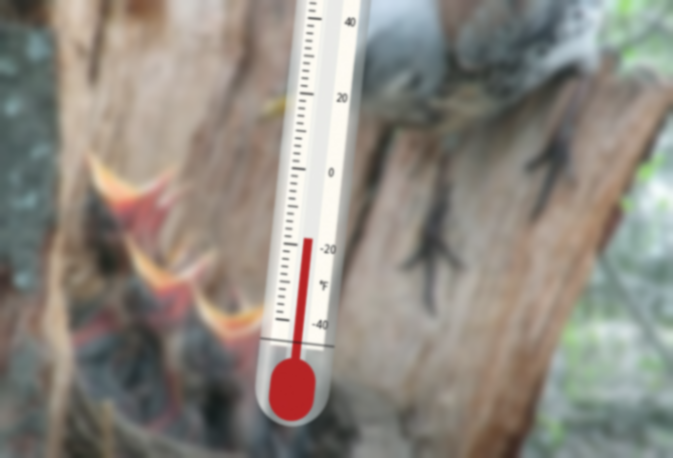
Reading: °F -18
